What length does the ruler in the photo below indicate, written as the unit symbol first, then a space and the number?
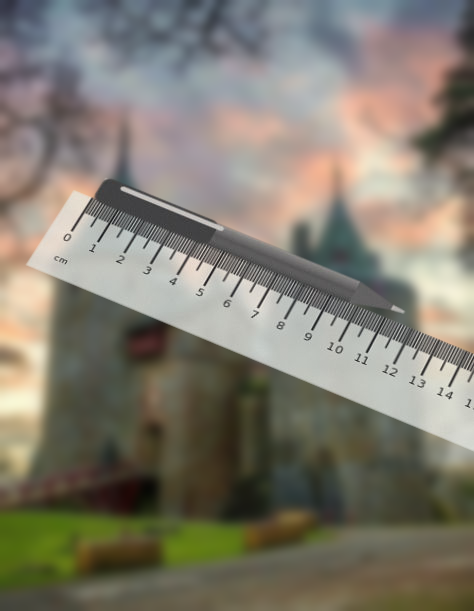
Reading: cm 11.5
